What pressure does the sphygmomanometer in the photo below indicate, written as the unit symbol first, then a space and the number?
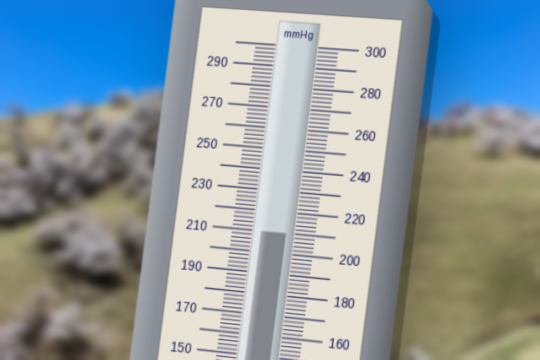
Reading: mmHg 210
